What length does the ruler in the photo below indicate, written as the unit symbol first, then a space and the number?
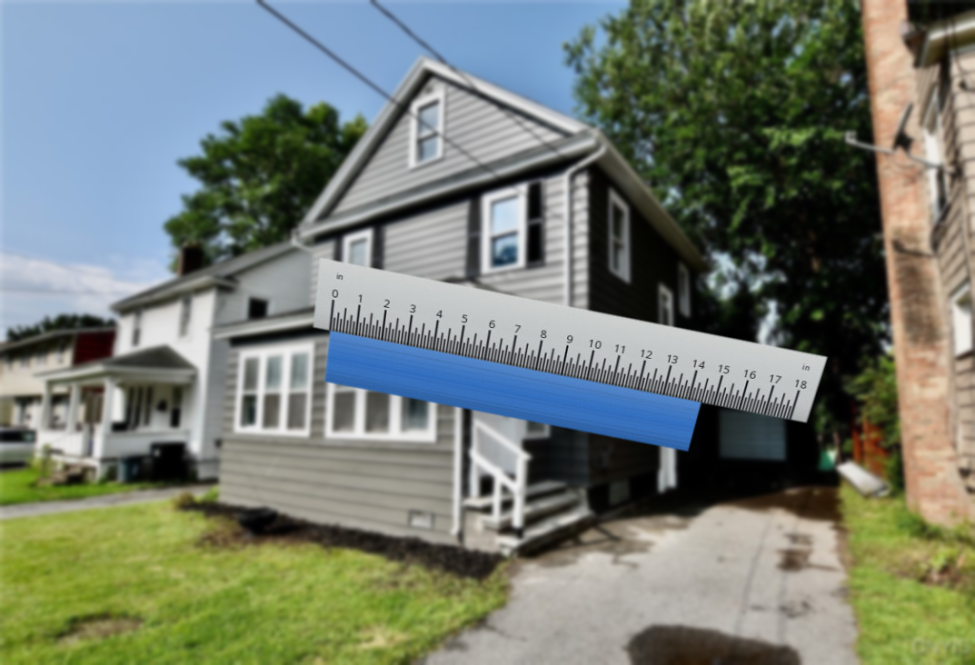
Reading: in 14.5
